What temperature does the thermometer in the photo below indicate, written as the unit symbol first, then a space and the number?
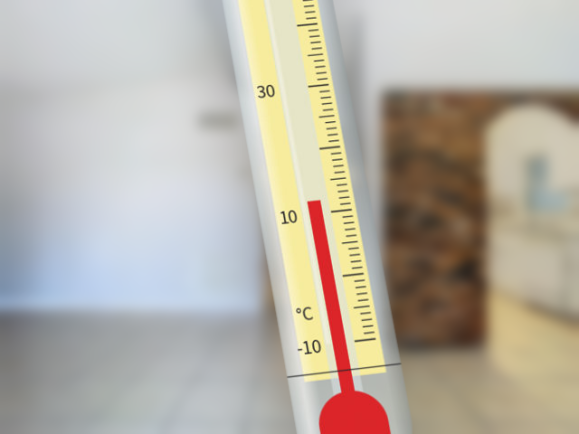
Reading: °C 12
